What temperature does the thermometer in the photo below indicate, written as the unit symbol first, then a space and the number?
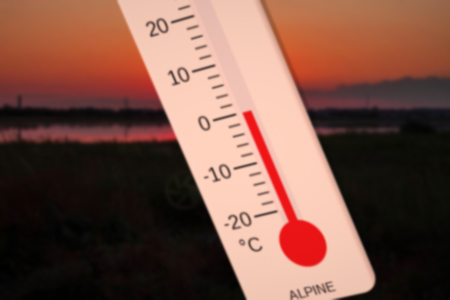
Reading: °C 0
